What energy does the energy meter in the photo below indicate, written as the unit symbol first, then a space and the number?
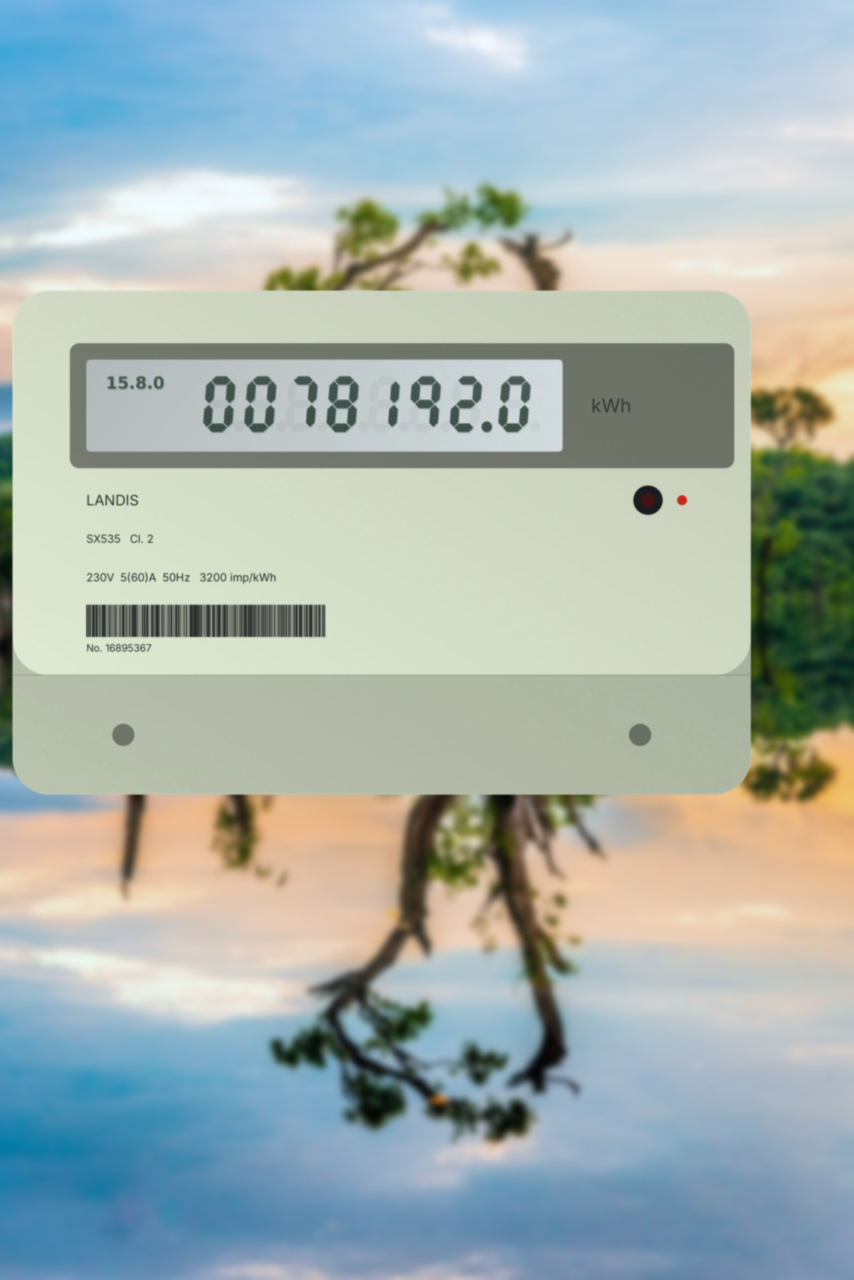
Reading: kWh 78192.0
